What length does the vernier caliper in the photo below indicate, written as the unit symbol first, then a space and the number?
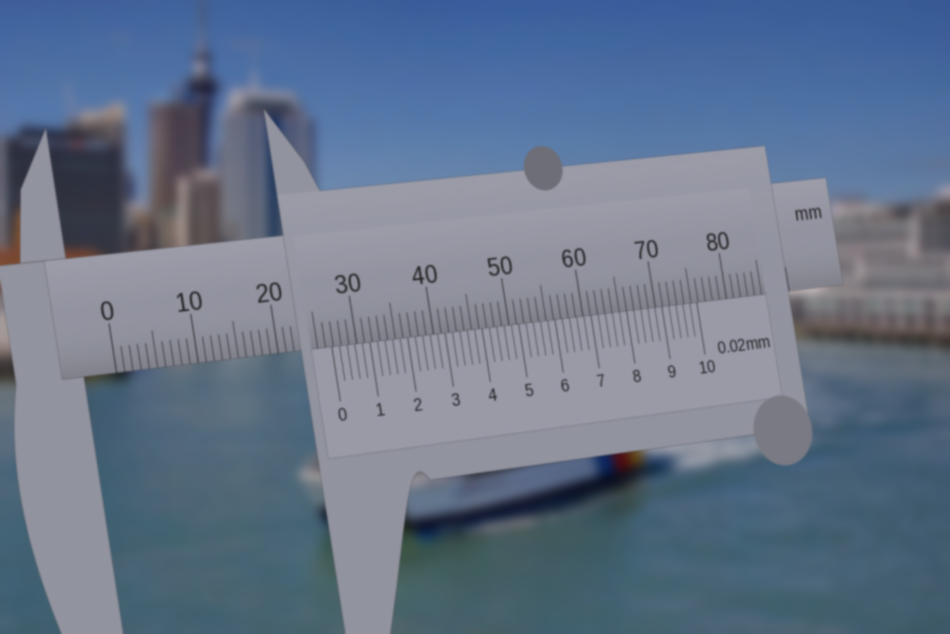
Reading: mm 26.8
